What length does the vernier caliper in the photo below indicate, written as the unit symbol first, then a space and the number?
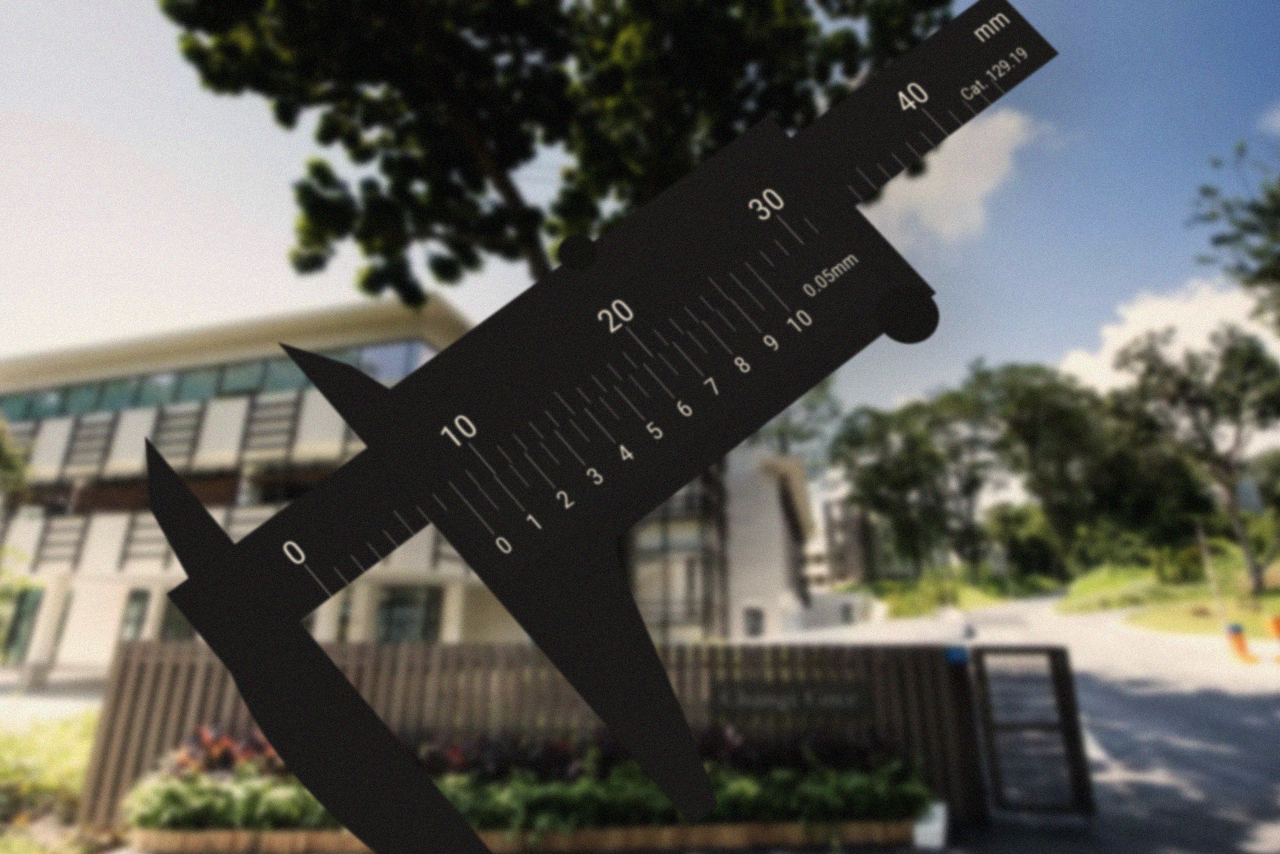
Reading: mm 8.0
